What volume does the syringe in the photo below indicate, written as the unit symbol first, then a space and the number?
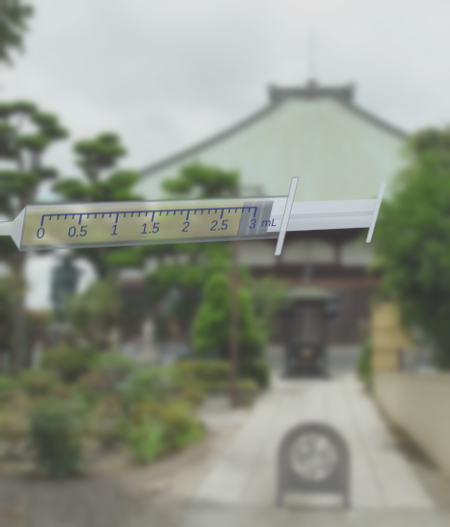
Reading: mL 2.8
